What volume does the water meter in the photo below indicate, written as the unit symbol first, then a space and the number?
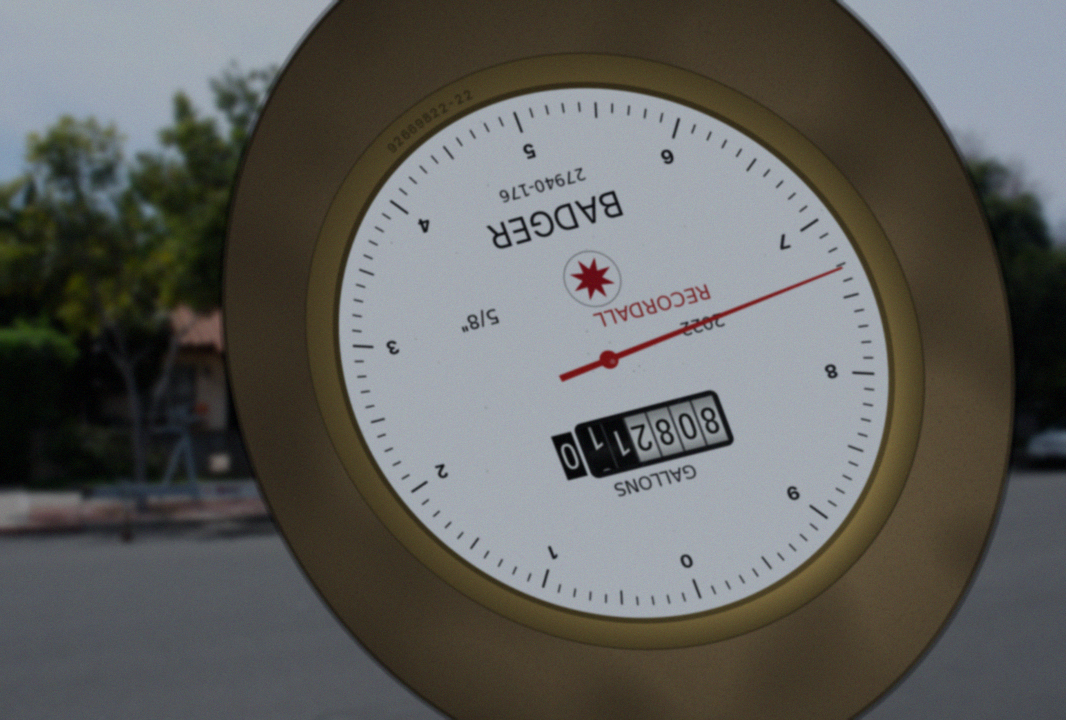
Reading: gal 8082107.3
